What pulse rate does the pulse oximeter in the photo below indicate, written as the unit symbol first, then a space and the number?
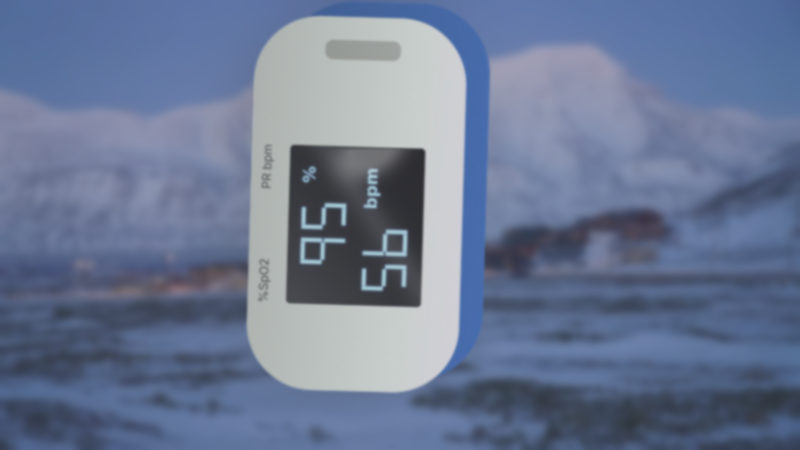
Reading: bpm 56
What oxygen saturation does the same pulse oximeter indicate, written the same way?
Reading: % 95
